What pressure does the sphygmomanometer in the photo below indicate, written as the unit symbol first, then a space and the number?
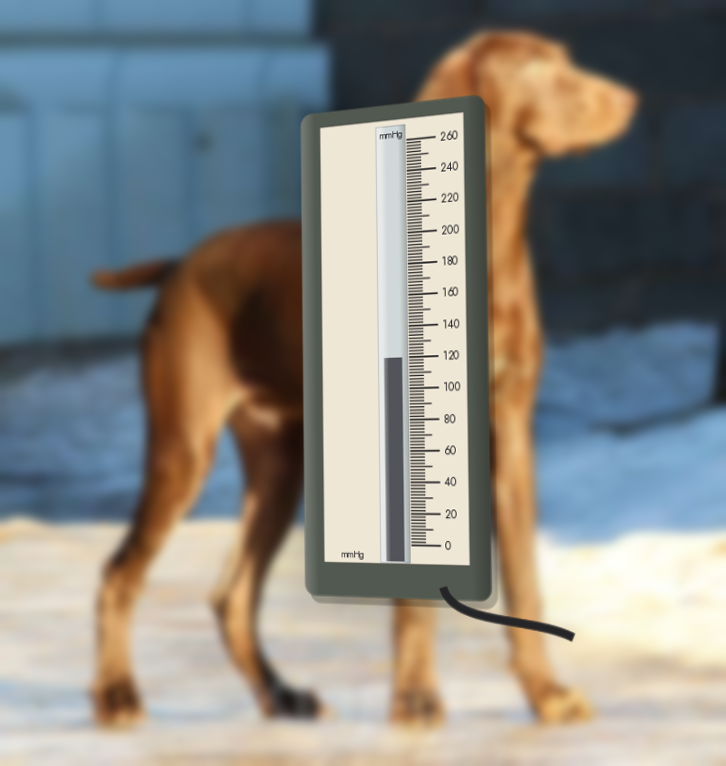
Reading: mmHg 120
